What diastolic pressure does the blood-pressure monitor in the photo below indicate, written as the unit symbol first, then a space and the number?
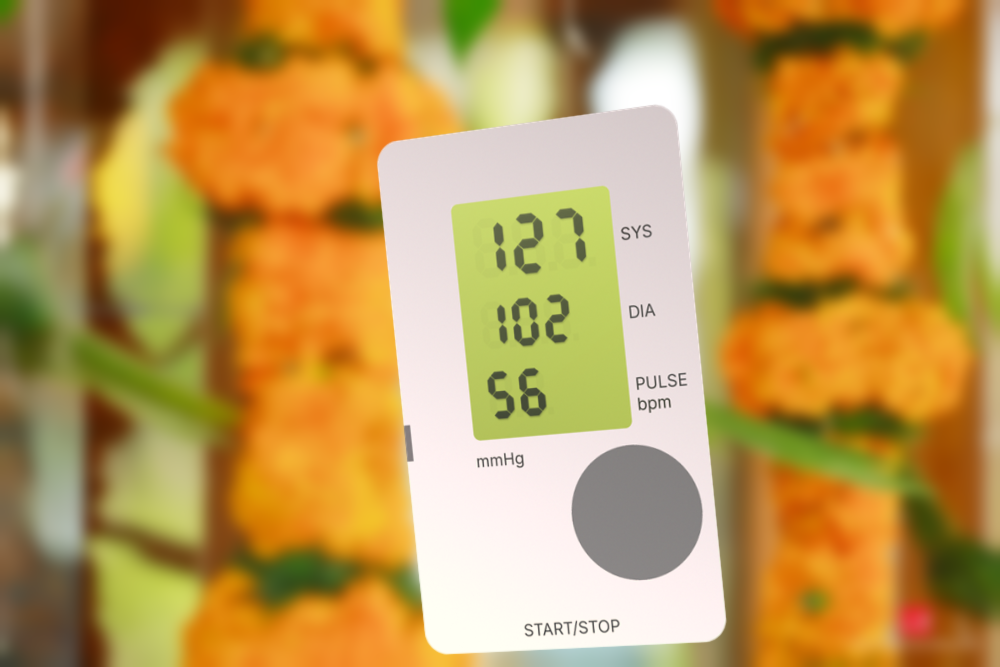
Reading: mmHg 102
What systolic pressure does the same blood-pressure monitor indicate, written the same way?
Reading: mmHg 127
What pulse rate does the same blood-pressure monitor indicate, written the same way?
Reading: bpm 56
